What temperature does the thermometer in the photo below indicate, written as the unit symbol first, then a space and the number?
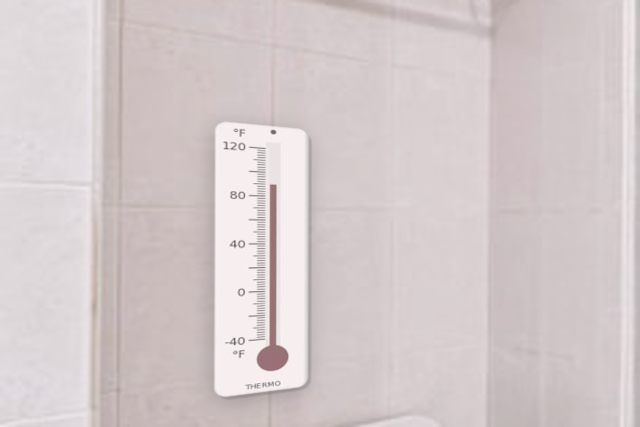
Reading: °F 90
